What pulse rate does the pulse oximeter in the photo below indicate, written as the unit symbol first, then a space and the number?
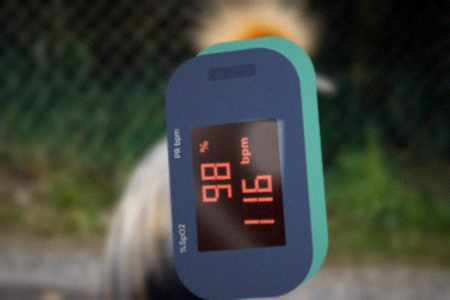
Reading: bpm 116
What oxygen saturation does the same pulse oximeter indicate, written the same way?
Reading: % 98
